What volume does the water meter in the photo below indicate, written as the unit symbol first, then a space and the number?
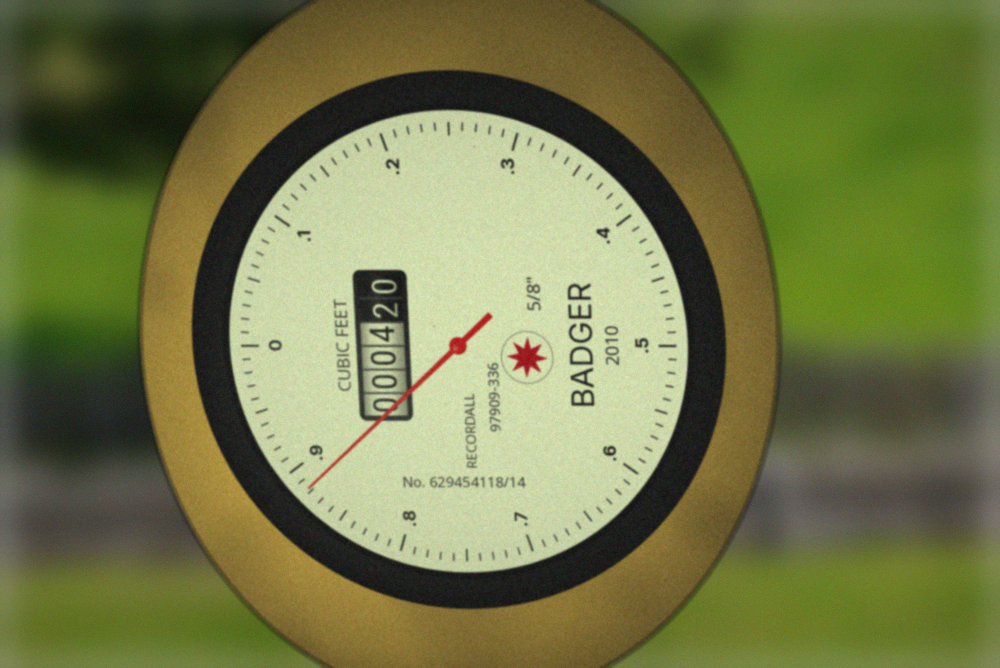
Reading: ft³ 419.88
